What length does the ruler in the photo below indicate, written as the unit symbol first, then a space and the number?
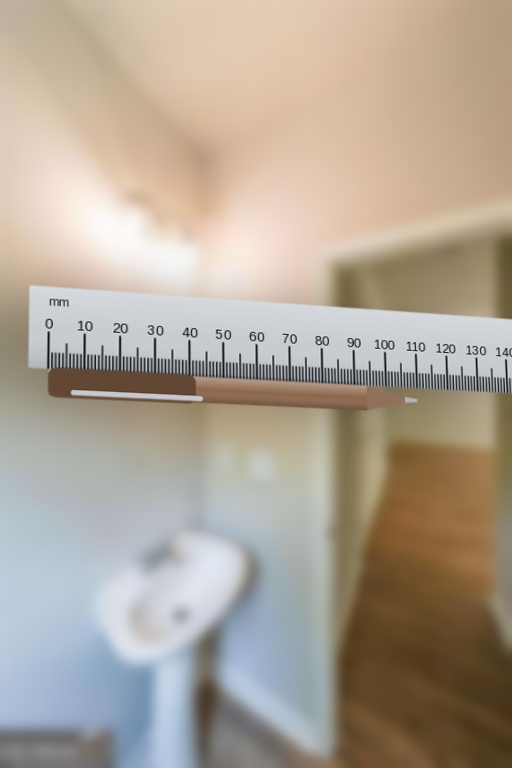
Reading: mm 110
